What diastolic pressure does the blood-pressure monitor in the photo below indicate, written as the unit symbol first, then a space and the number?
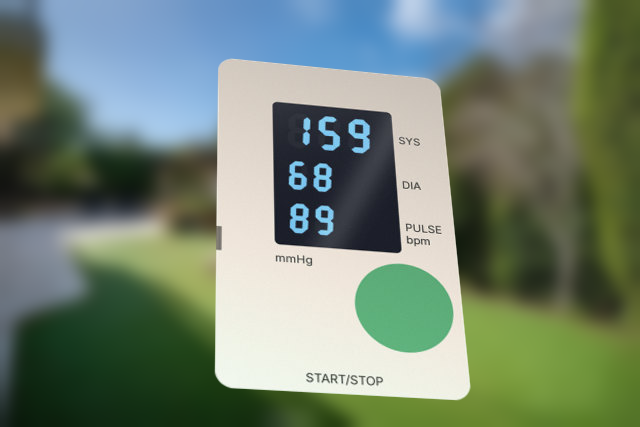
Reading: mmHg 68
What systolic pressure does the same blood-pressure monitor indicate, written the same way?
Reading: mmHg 159
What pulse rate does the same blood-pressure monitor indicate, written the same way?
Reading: bpm 89
